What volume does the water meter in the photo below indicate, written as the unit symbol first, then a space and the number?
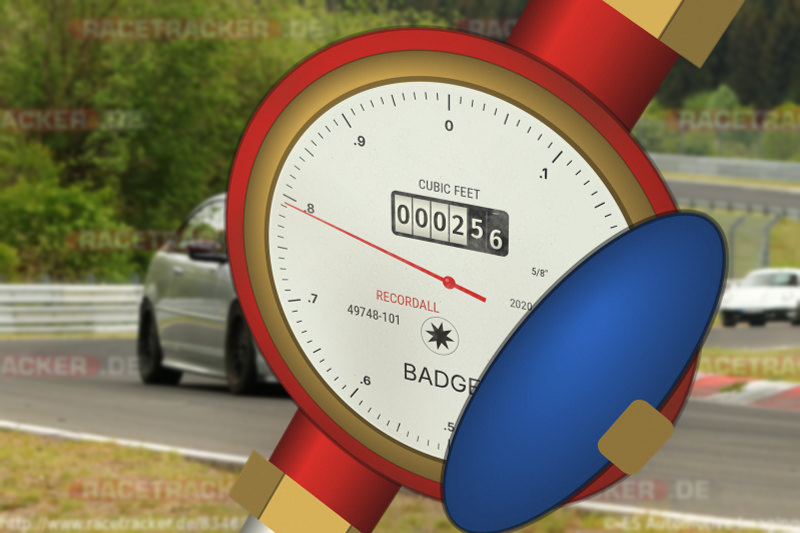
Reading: ft³ 255.79
